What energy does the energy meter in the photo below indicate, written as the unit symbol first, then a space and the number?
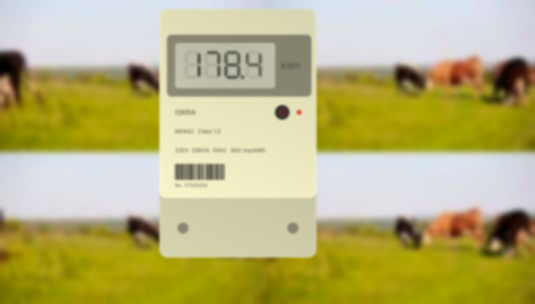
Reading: kWh 178.4
